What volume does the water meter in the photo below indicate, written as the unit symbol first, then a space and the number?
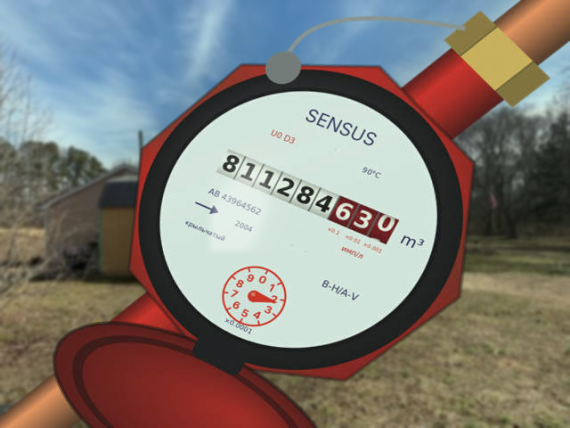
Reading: m³ 811284.6302
